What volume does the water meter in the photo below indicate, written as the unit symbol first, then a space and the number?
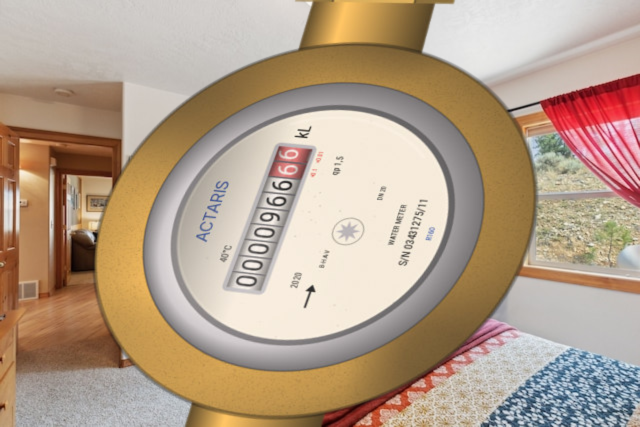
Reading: kL 966.66
